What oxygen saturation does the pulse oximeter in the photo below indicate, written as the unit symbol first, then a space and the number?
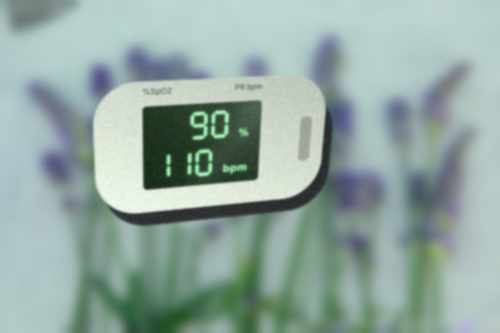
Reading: % 90
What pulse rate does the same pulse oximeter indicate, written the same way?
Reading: bpm 110
